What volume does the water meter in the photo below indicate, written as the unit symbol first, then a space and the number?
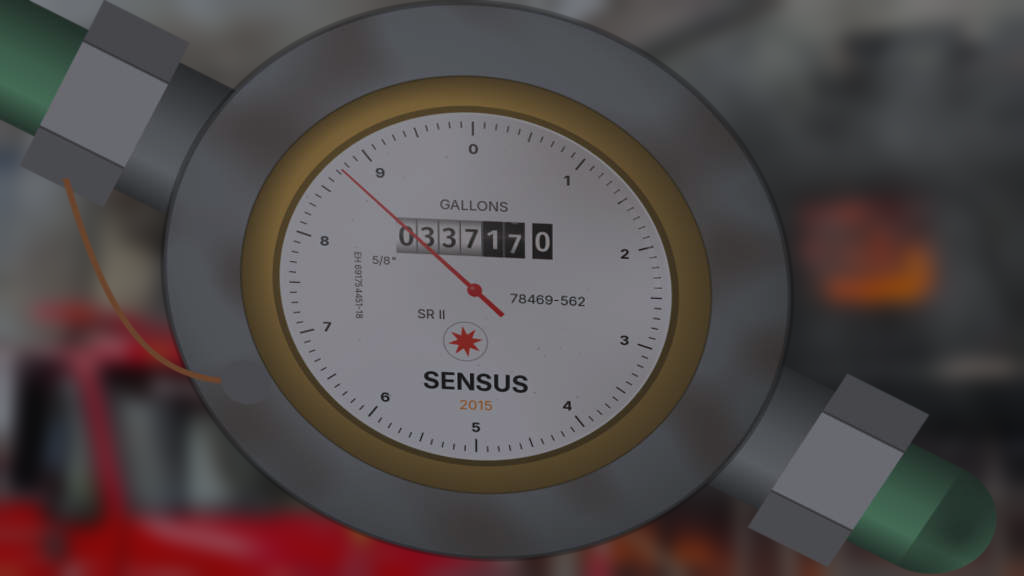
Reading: gal 337168.7
